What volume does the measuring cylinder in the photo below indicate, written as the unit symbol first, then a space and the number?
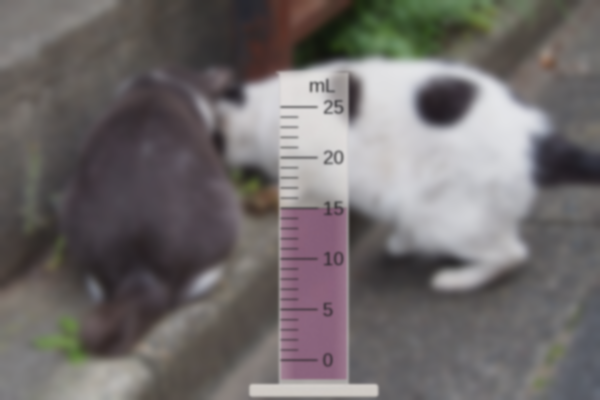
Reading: mL 15
